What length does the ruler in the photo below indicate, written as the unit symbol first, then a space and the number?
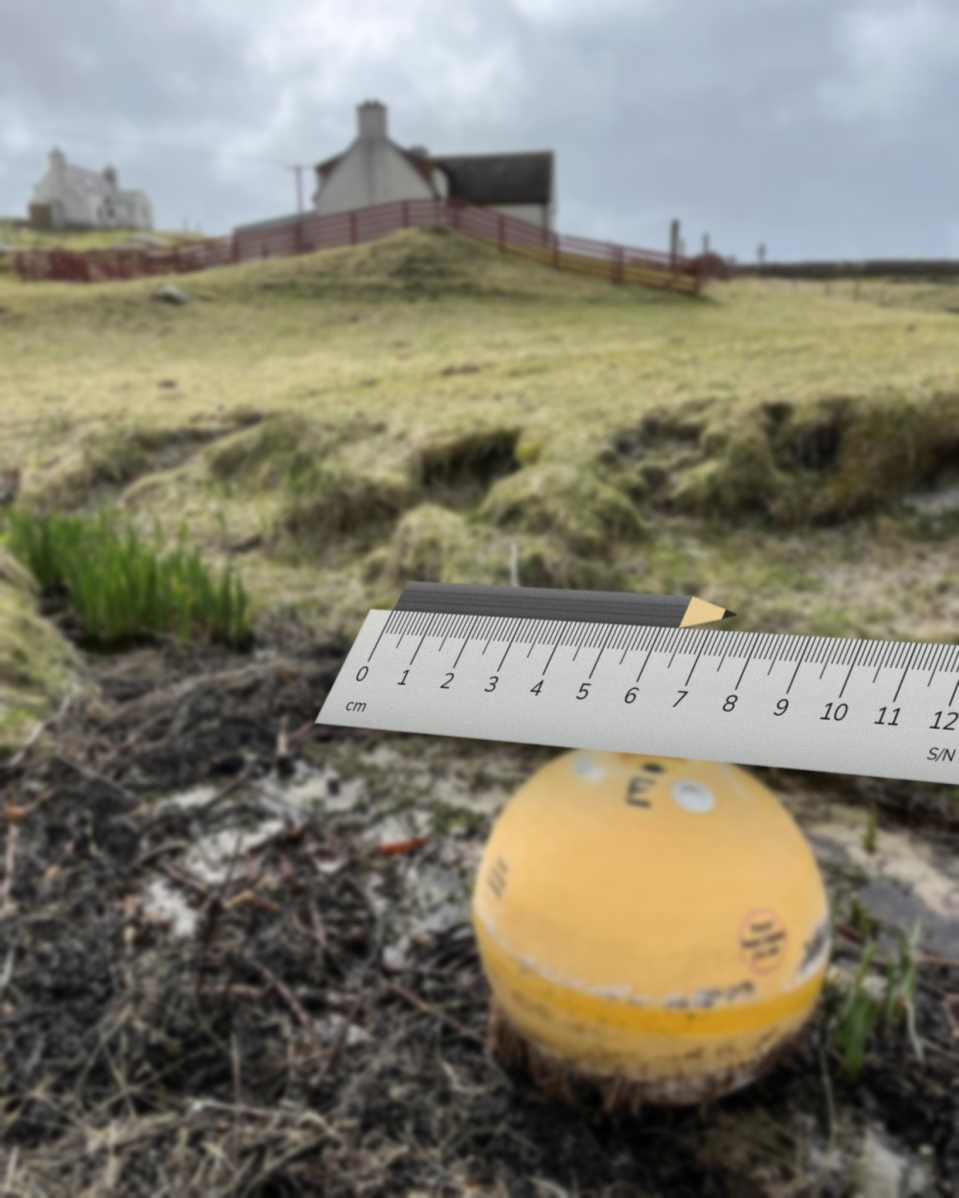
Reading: cm 7.4
